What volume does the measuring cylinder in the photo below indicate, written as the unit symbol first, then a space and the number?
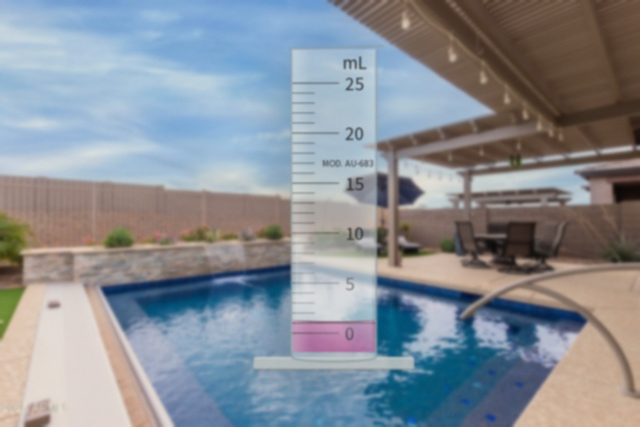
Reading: mL 1
